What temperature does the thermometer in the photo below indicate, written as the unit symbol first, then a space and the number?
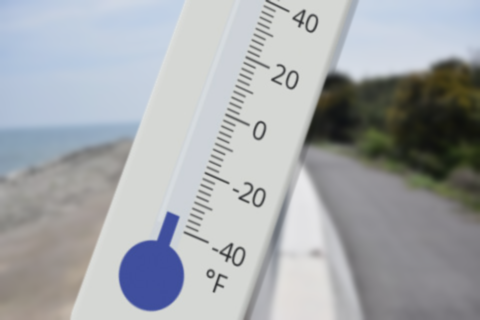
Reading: °F -36
